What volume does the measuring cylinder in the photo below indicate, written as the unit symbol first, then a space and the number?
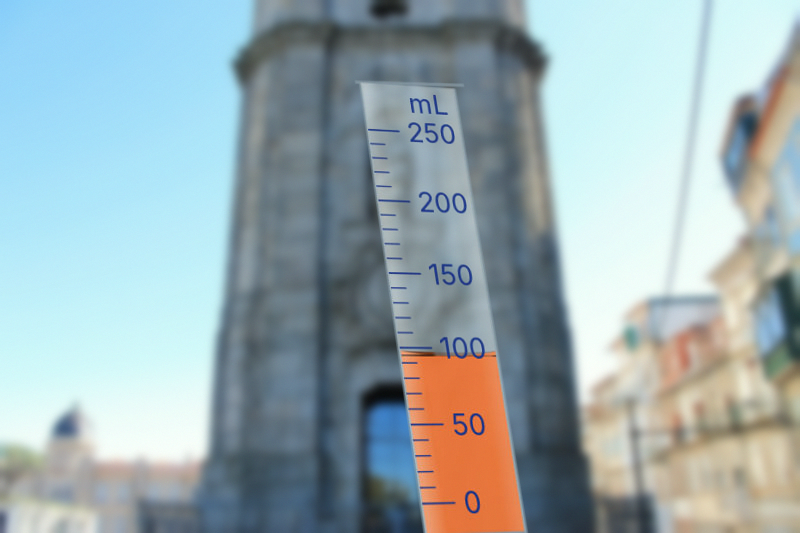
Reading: mL 95
